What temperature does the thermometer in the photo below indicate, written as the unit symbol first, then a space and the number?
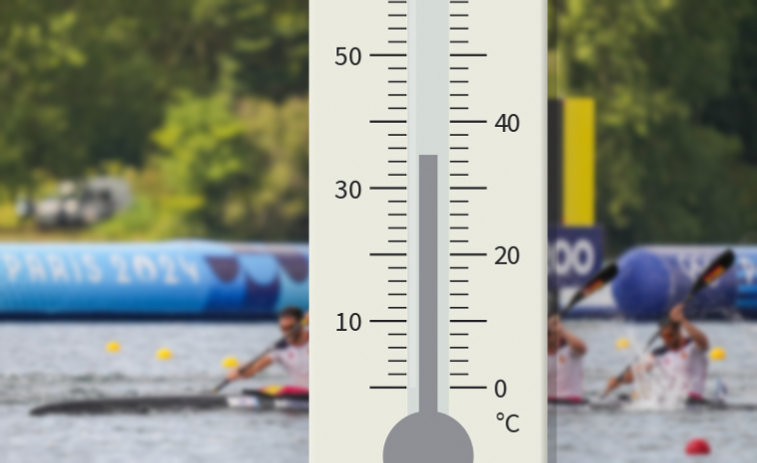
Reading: °C 35
